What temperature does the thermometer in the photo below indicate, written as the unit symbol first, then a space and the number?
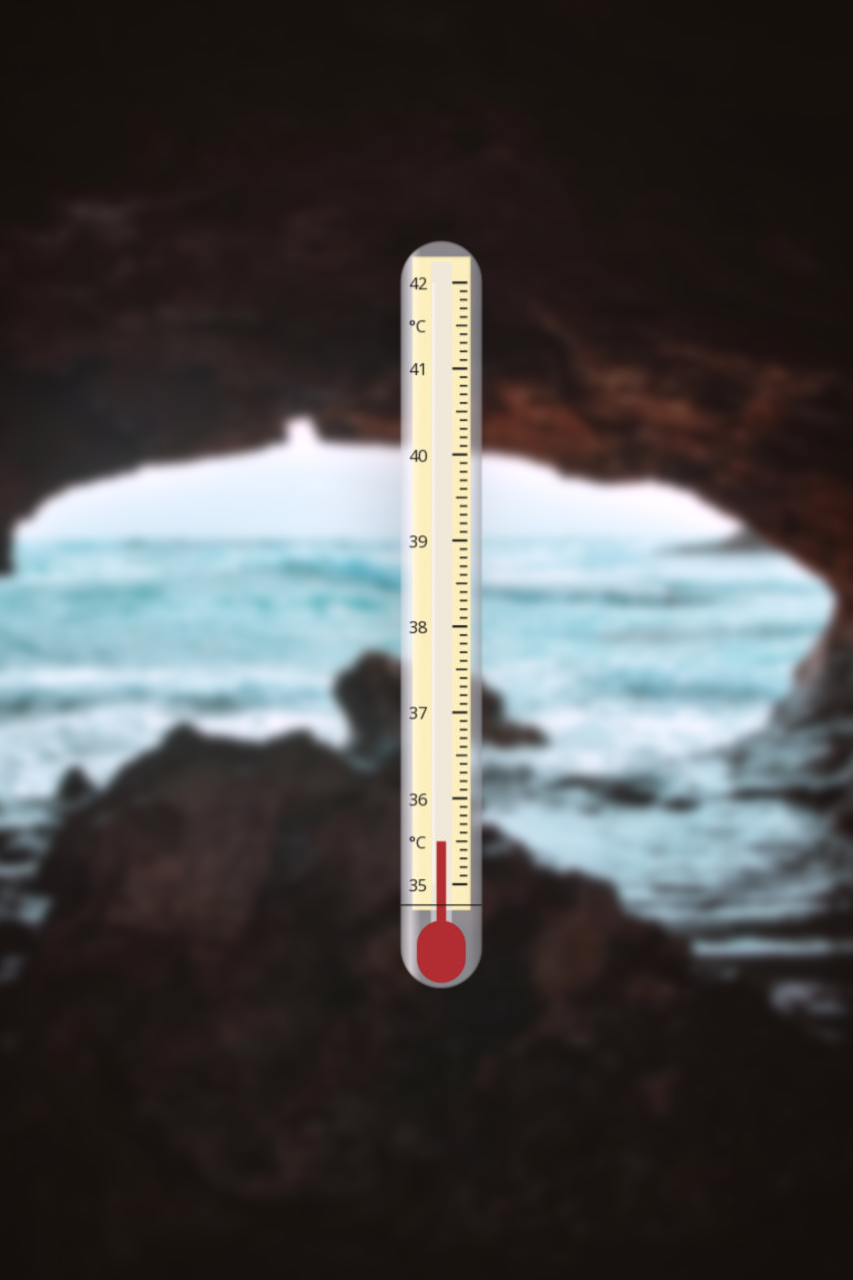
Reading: °C 35.5
